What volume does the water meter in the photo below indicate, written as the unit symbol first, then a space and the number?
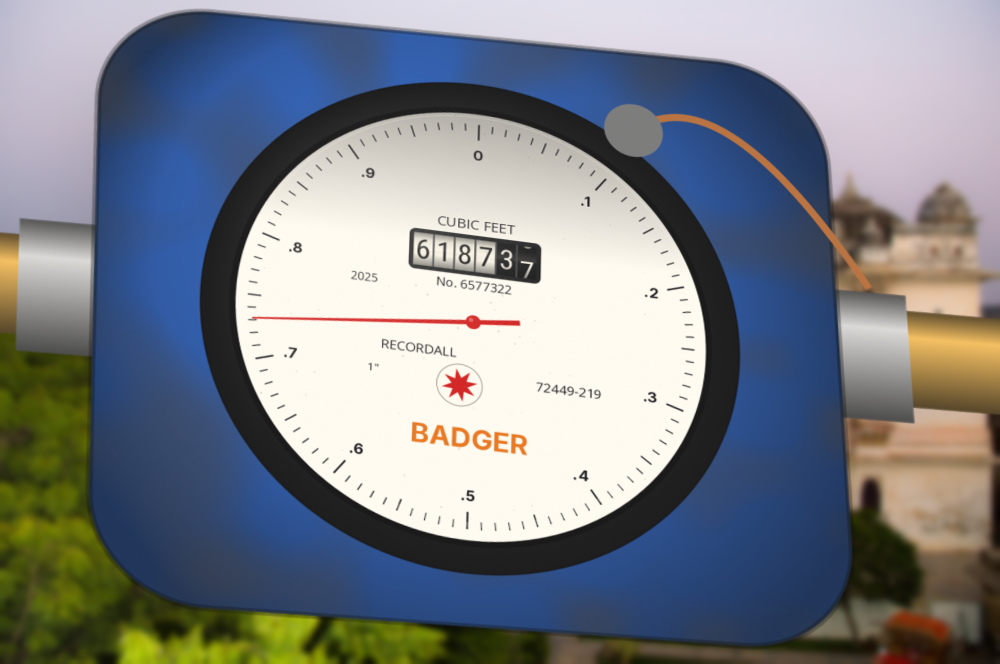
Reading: ft³ 618736.73
